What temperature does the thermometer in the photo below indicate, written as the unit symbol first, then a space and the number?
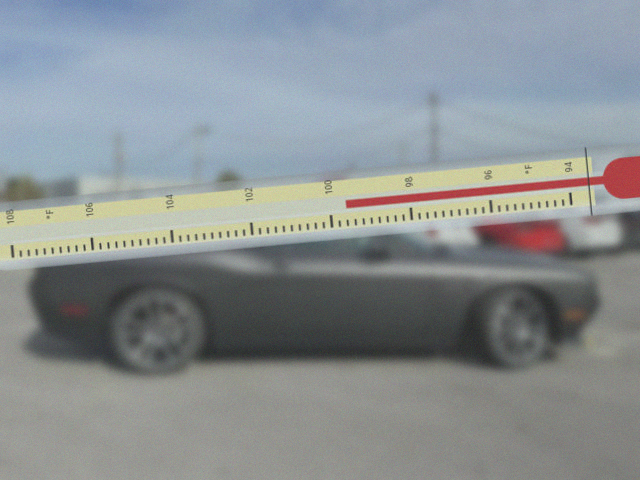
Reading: °F 99.6
